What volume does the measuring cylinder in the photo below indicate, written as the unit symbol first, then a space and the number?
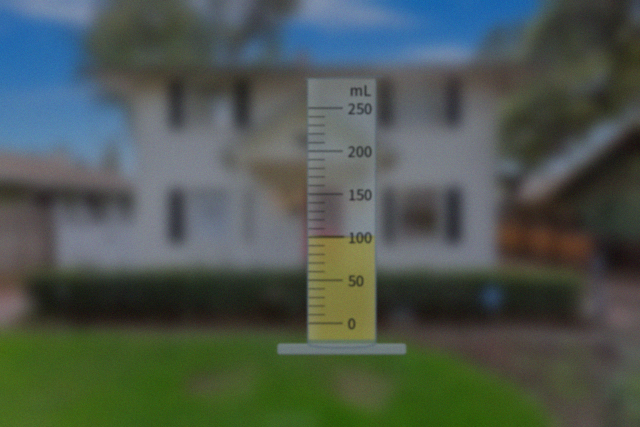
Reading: mL 100
